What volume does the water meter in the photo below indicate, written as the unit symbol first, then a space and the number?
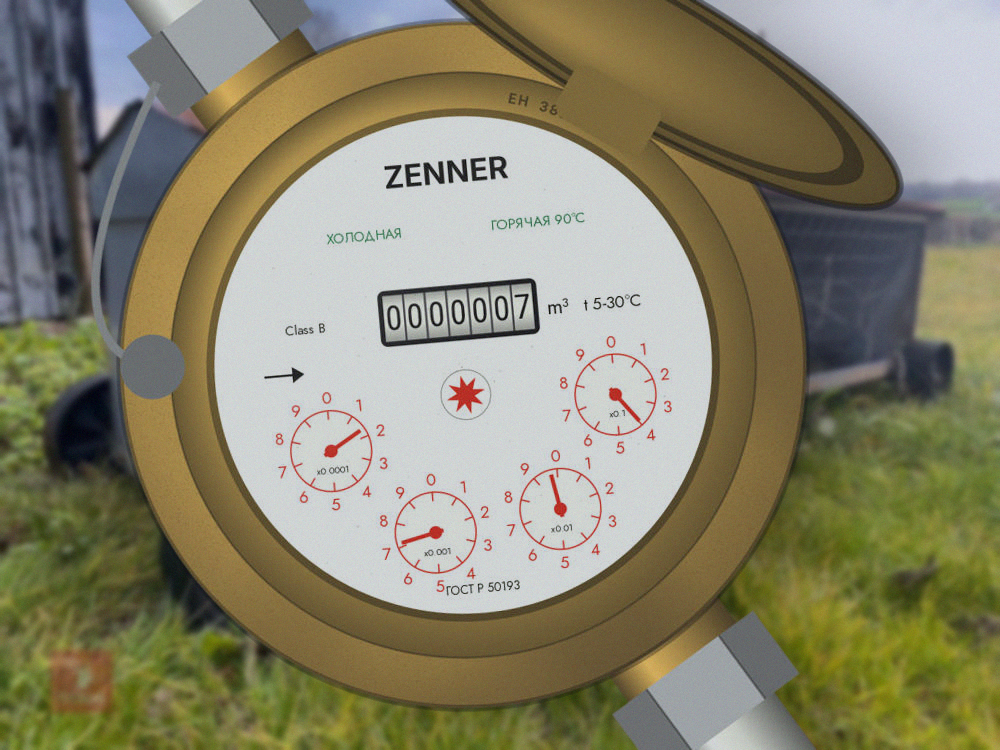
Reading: m³ 7.3971
